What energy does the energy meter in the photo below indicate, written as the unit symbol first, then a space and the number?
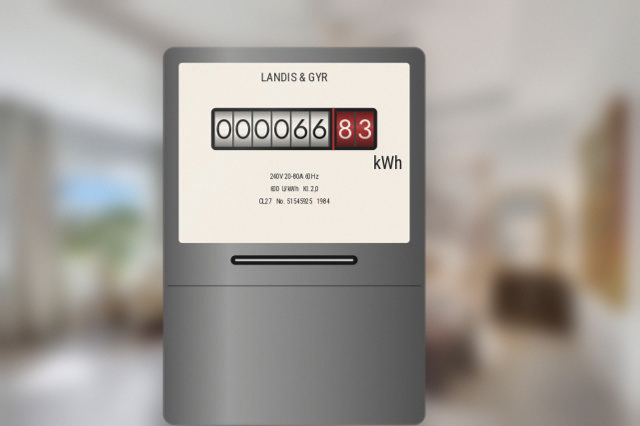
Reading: kWh 66.83
